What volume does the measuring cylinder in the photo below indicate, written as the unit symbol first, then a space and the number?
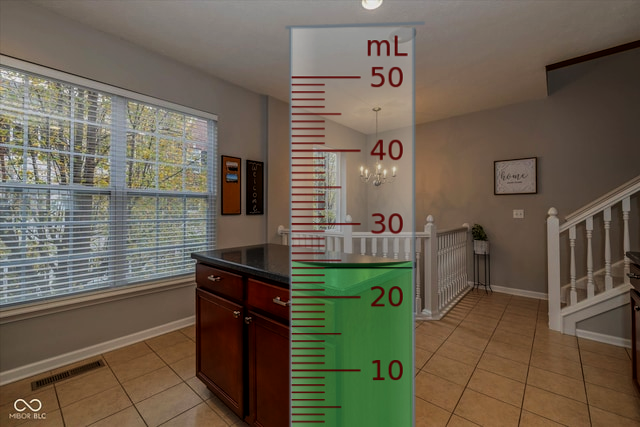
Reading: mL 24
